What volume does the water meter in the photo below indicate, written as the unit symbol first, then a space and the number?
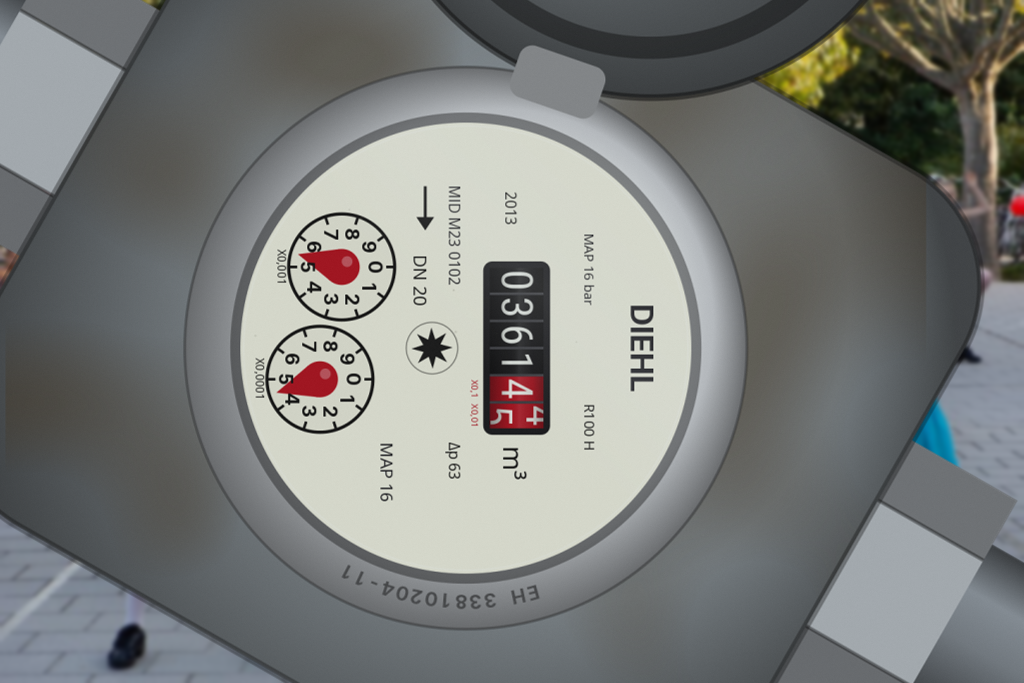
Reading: m³ 361.4454
